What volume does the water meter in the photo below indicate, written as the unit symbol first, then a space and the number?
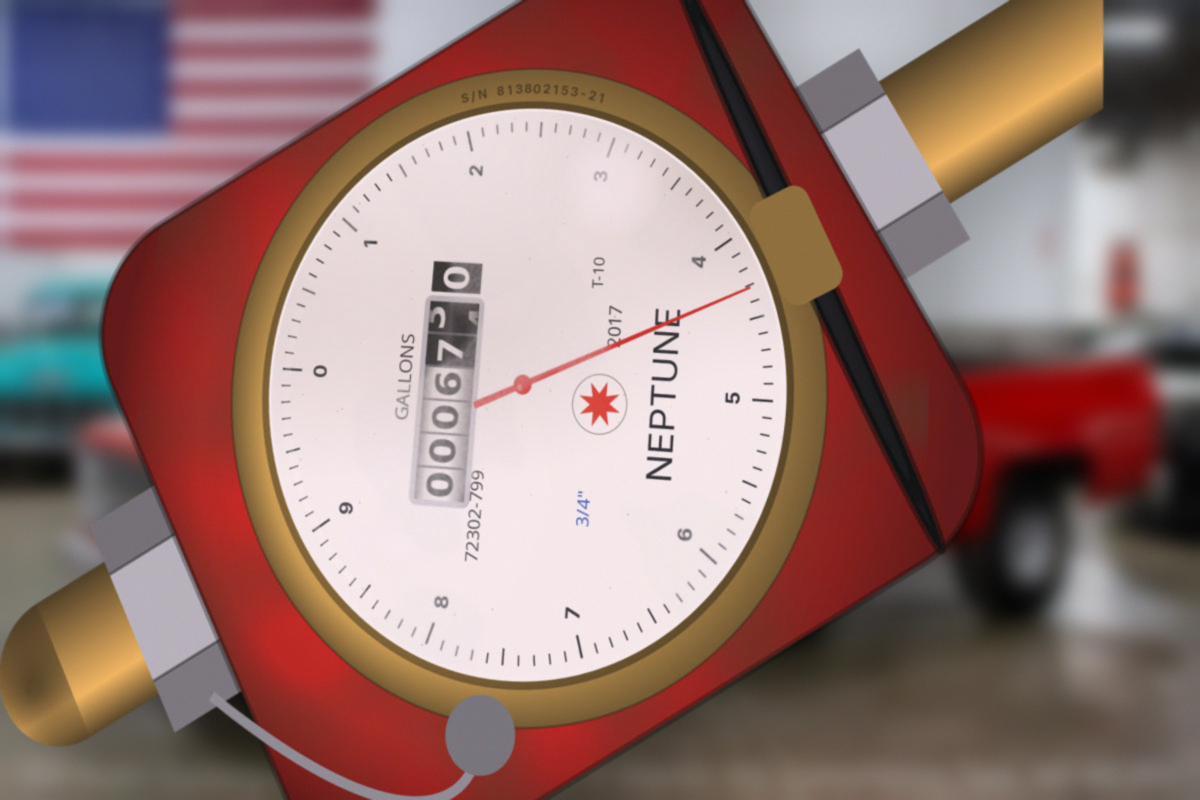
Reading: gal 6734.3
